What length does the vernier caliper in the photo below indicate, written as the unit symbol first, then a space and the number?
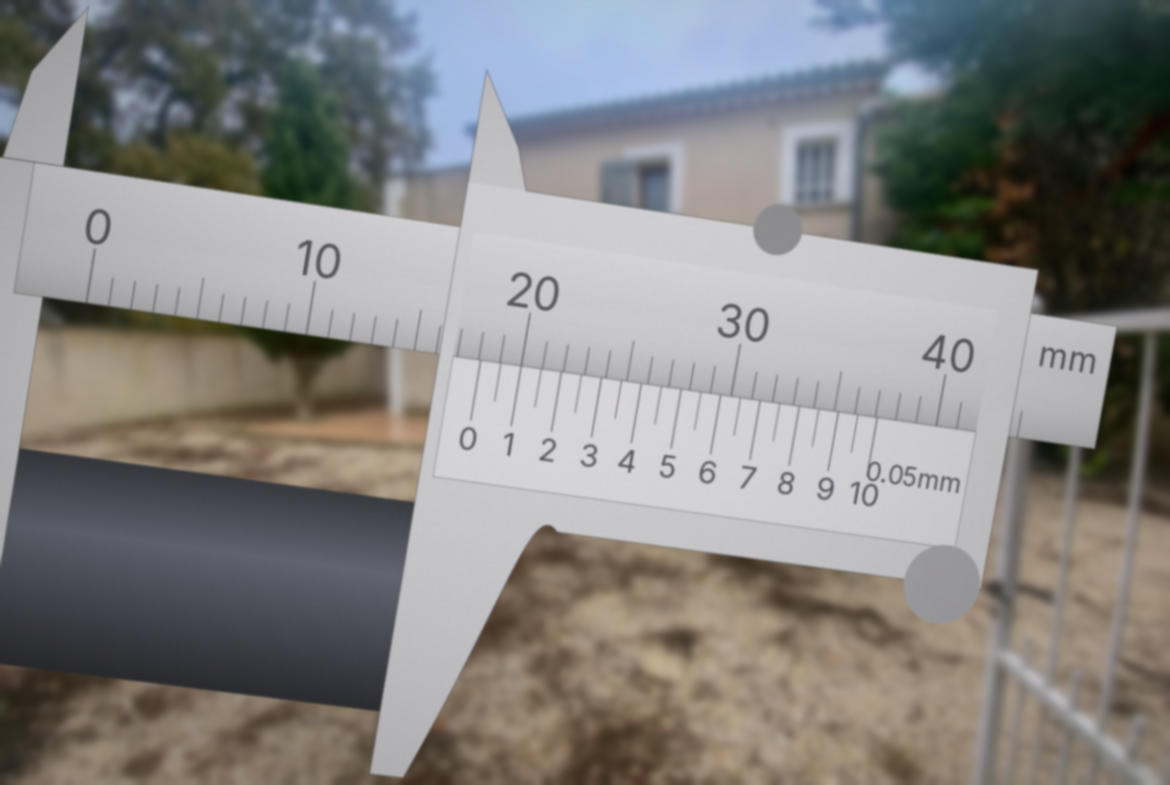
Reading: mm 18.1
